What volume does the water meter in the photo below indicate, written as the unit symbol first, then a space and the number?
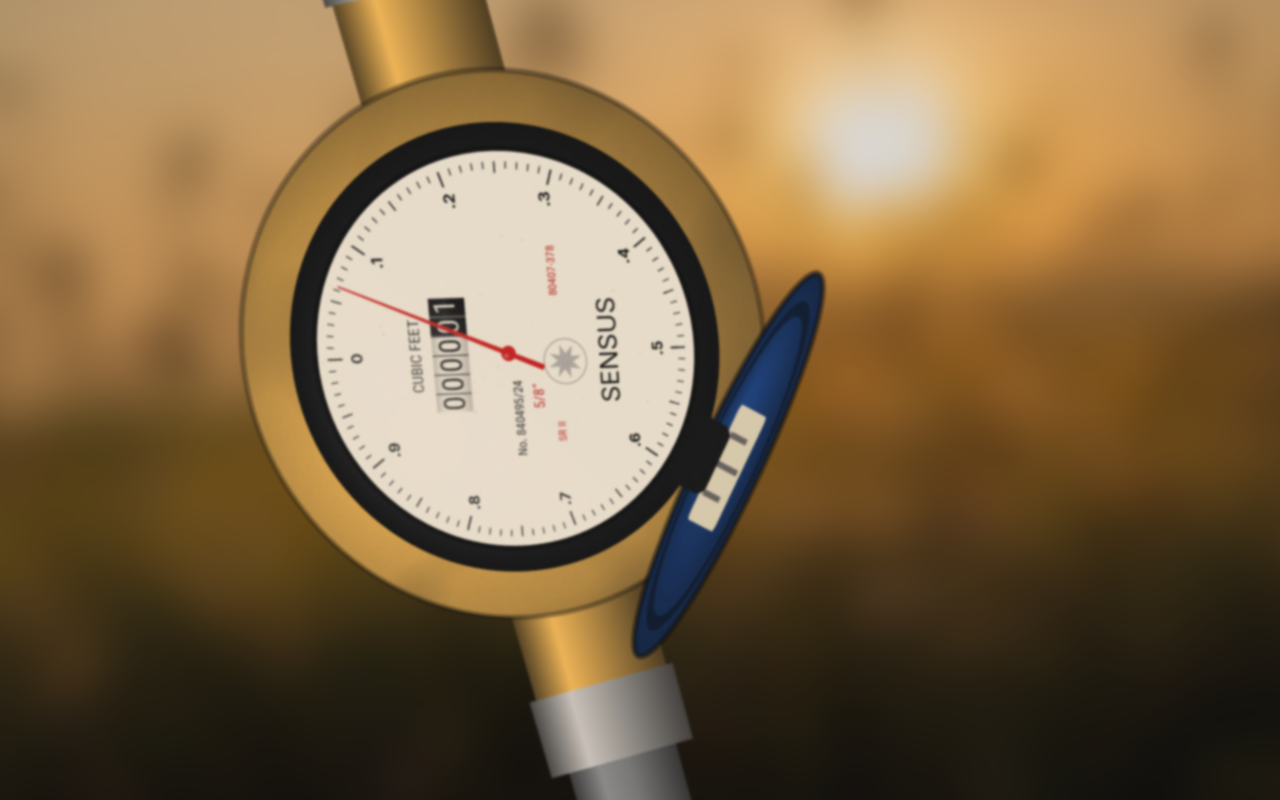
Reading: ft³ 1.06
